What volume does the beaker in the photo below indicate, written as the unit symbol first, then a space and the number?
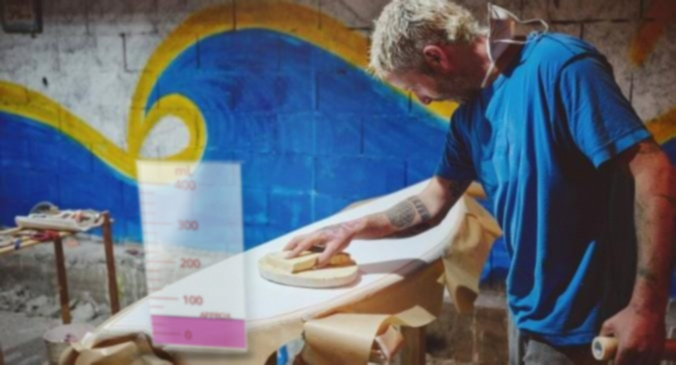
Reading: mL 50
